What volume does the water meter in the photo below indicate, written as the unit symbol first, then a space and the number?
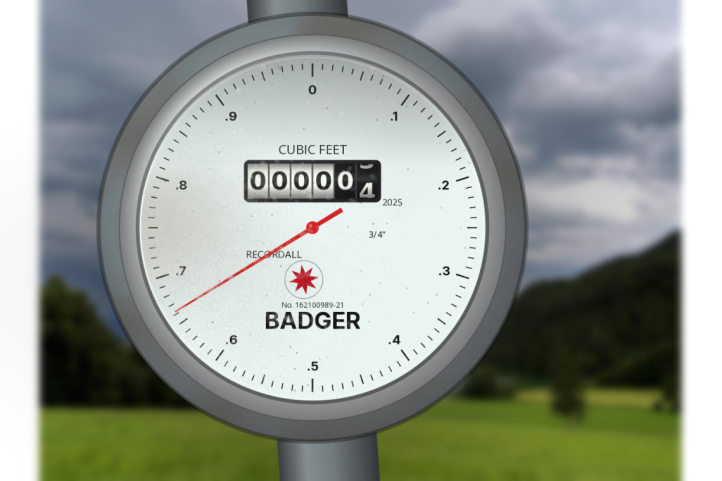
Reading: ft³ 3.66
